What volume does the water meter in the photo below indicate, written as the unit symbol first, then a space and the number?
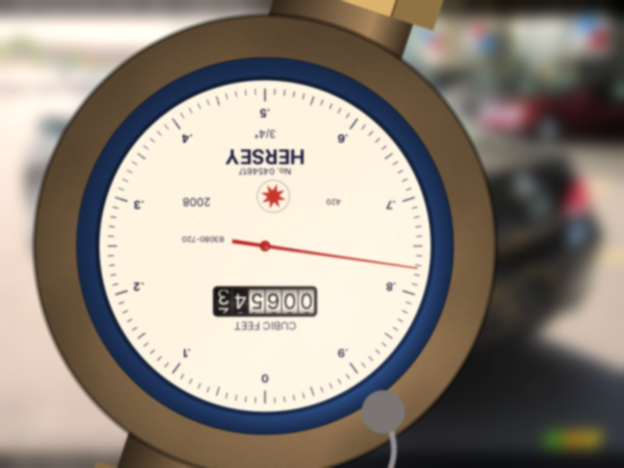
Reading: ft³ 6542.77
